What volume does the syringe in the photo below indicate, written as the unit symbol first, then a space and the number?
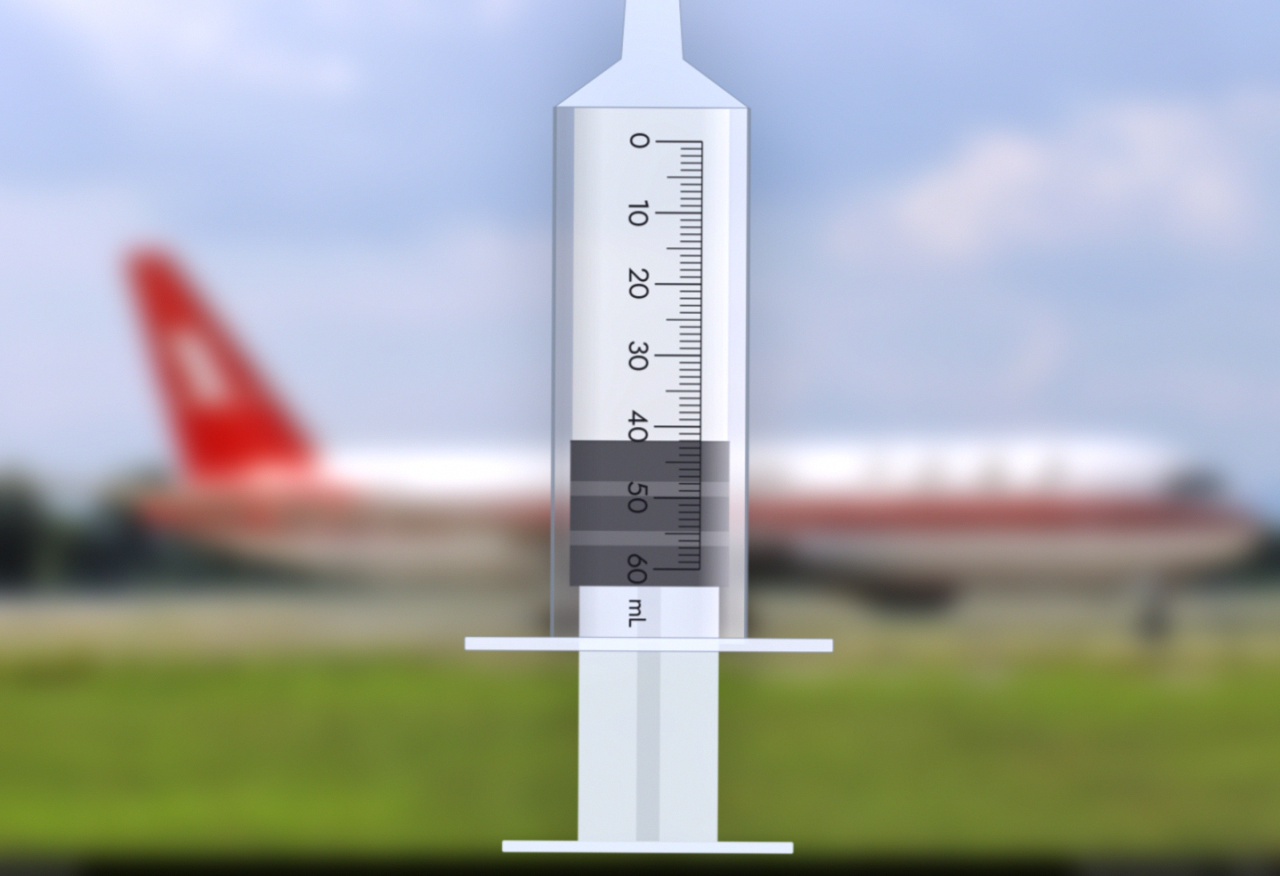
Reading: mL 42
